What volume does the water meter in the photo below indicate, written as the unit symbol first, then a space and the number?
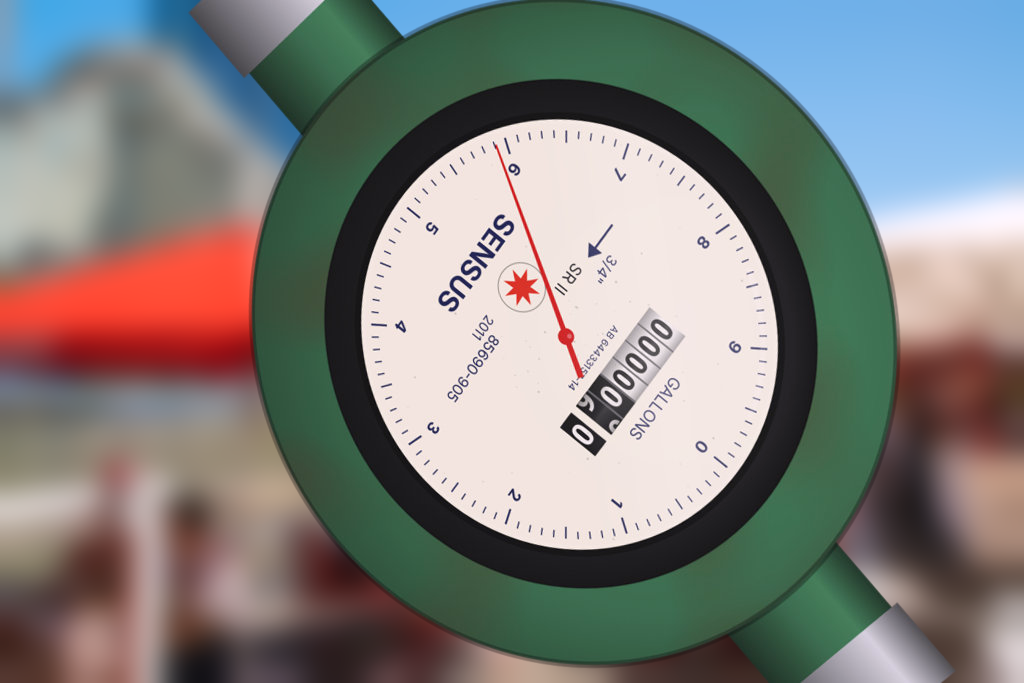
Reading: gal 55.9
